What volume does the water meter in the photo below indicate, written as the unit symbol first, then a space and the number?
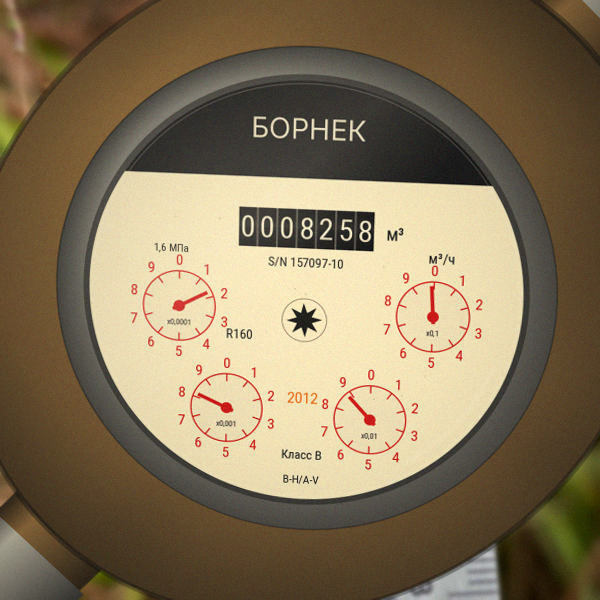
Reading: m³ 8257.9881
